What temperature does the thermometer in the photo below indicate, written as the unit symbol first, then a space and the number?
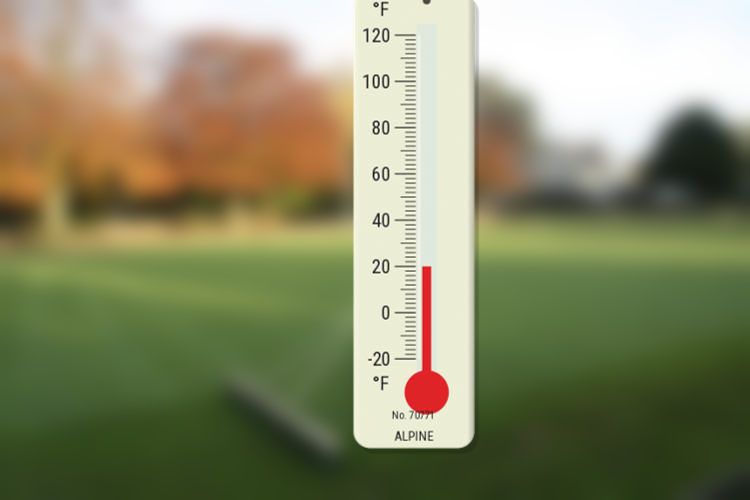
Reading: °F 20
